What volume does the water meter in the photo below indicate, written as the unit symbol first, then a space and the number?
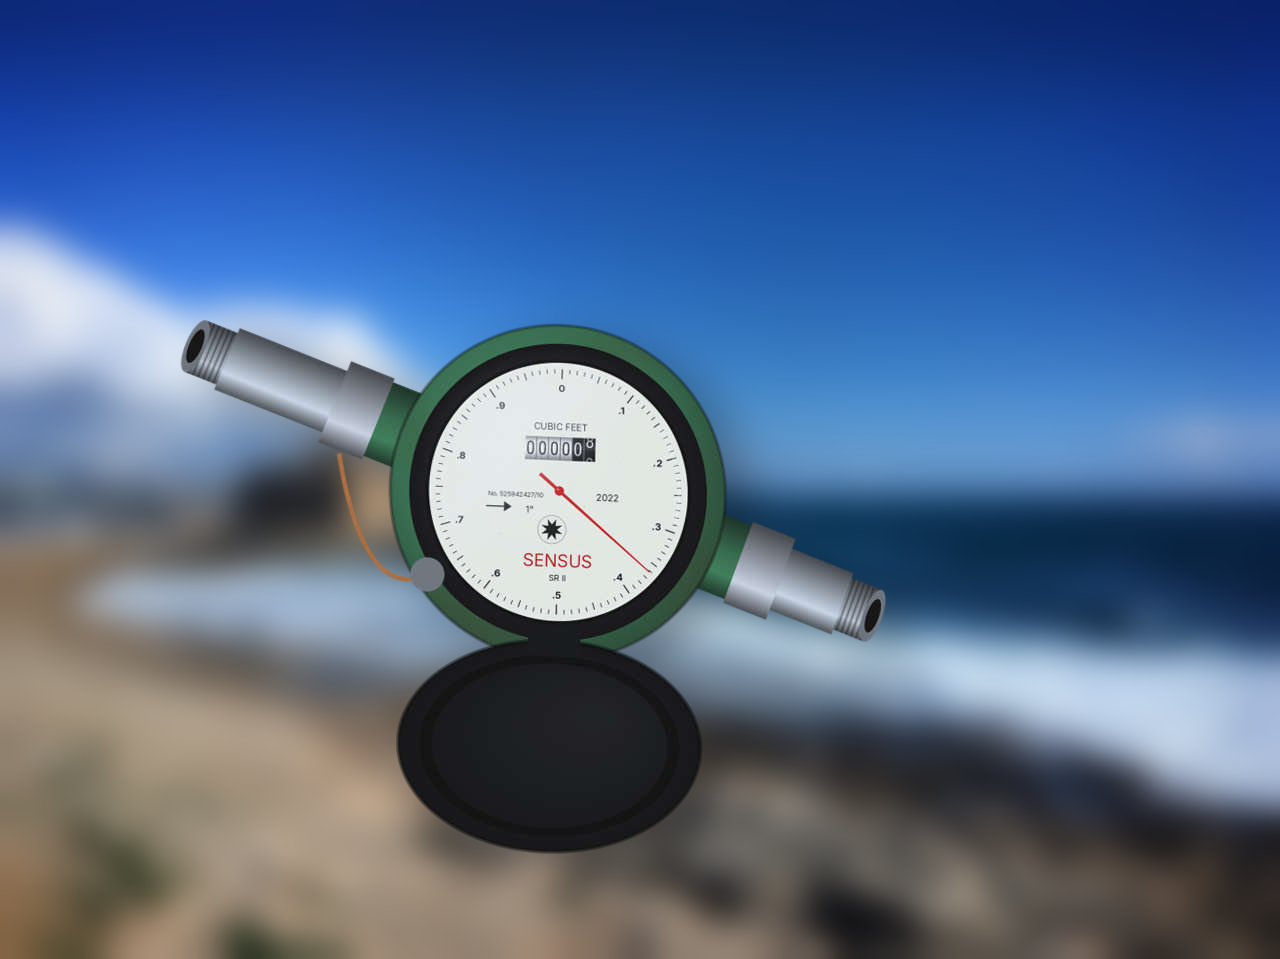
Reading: ft³ 8.36
